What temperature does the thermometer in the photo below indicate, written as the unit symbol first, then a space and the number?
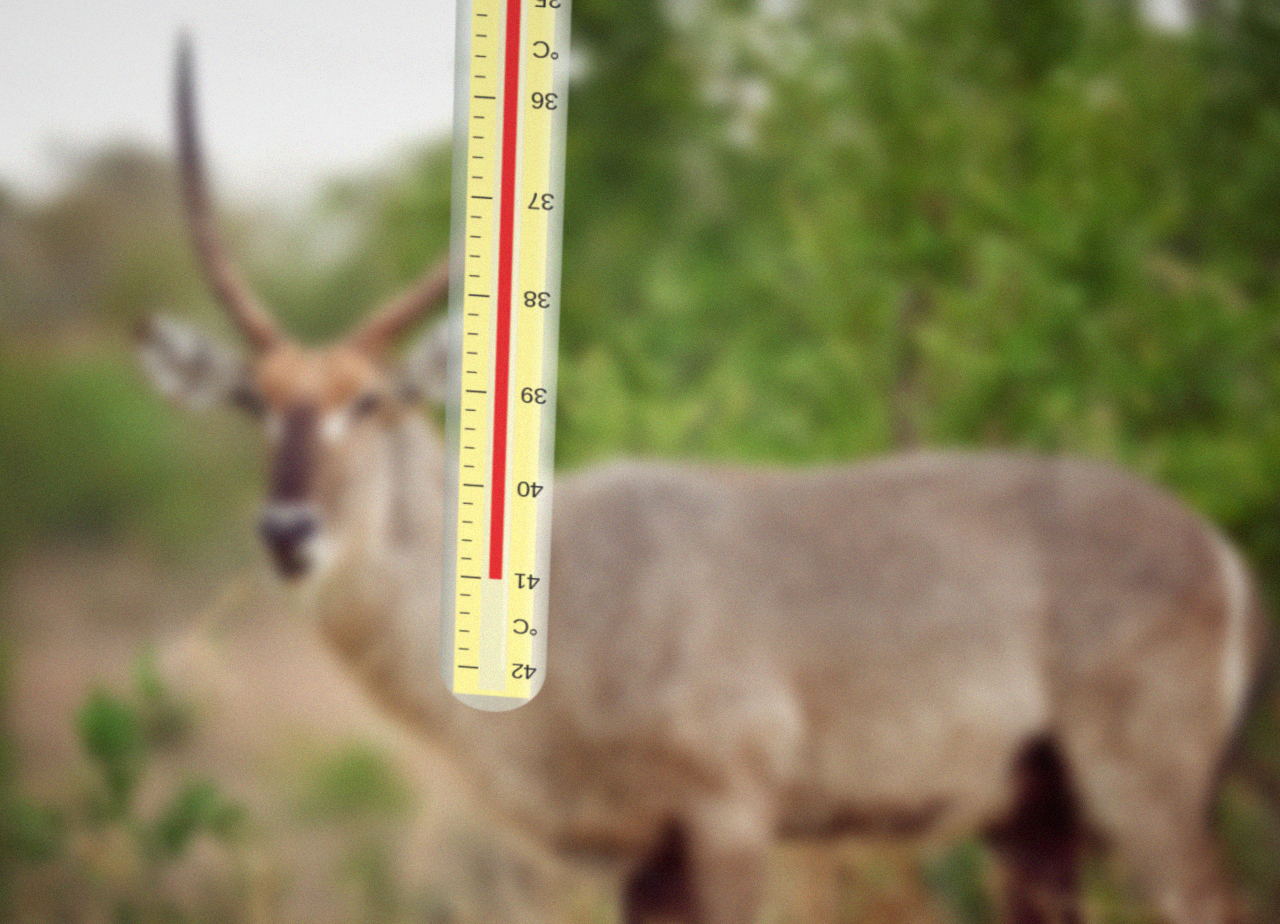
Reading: °C 41
